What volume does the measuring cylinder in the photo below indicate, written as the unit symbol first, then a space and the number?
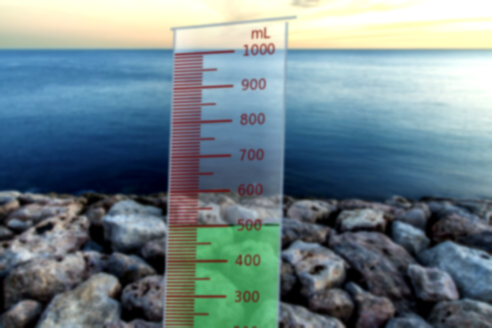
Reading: mL 500
